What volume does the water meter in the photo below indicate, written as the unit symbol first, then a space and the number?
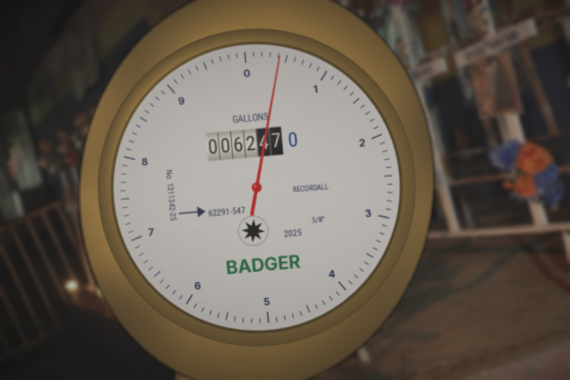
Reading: gal 62470.4
